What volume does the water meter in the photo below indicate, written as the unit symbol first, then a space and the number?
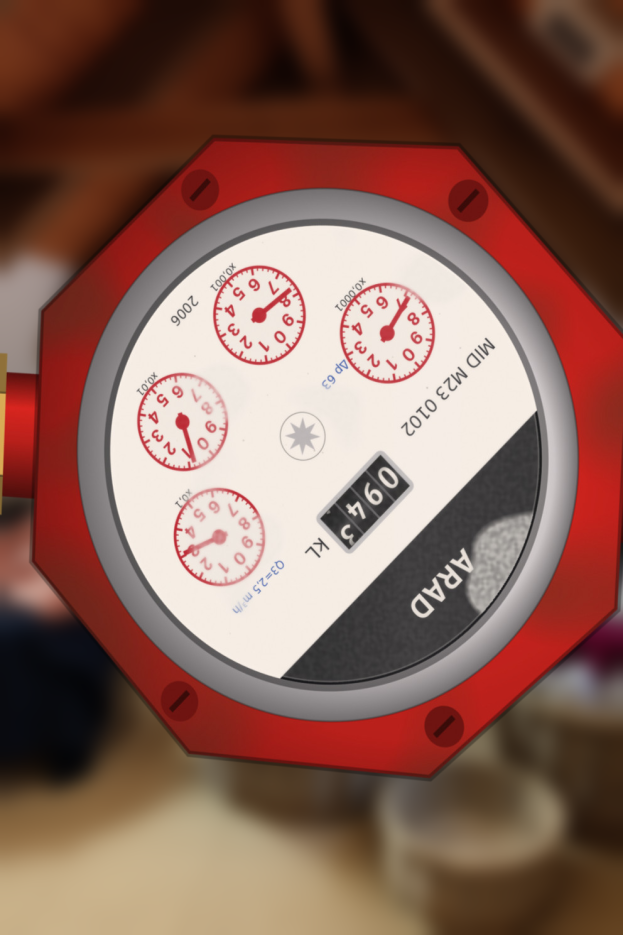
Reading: kL 943.3077
